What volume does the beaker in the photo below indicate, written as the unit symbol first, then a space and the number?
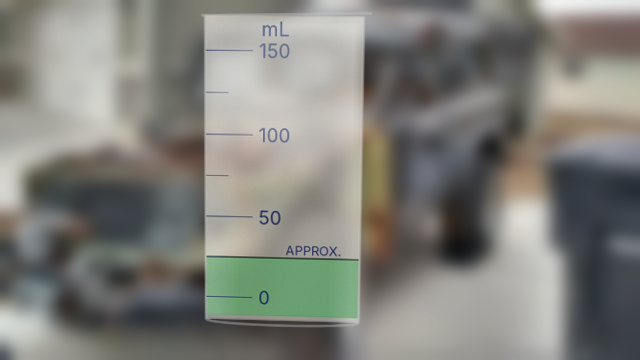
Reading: mL 25
